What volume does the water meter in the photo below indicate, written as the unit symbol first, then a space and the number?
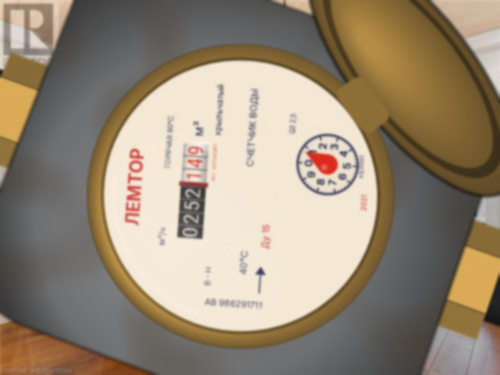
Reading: m³ 252.1490
